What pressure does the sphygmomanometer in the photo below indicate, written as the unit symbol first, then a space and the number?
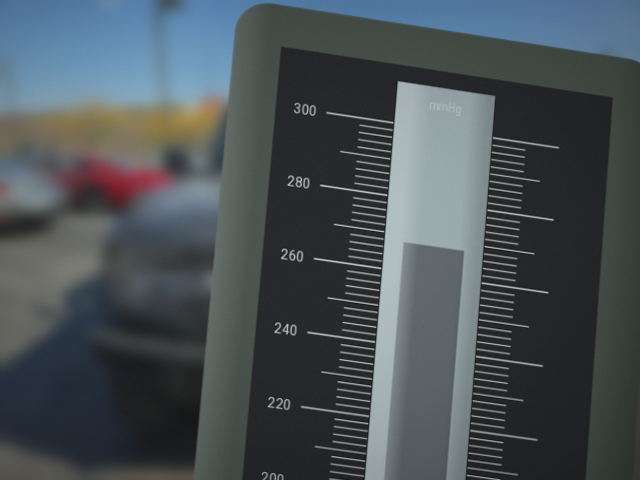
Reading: mmHg 268
